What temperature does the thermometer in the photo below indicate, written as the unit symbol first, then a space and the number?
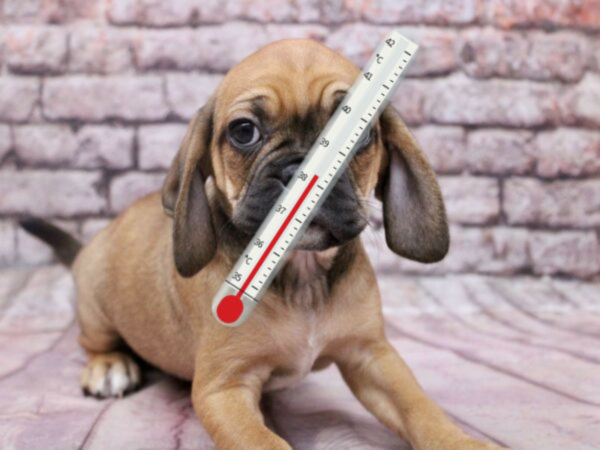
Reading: °C 38.2
